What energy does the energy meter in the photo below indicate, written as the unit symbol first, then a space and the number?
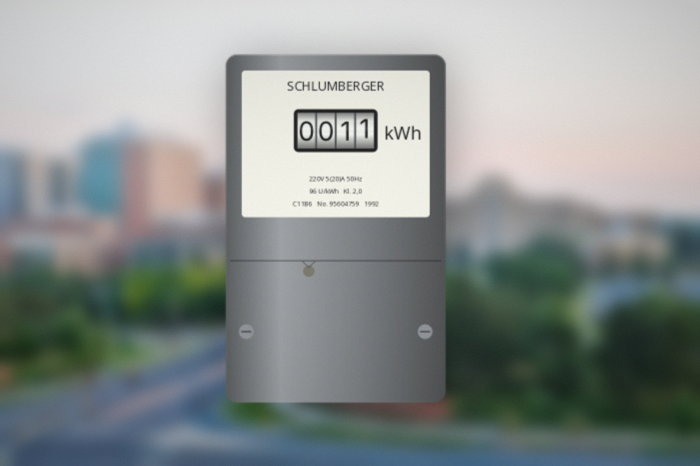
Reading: kWh 11
